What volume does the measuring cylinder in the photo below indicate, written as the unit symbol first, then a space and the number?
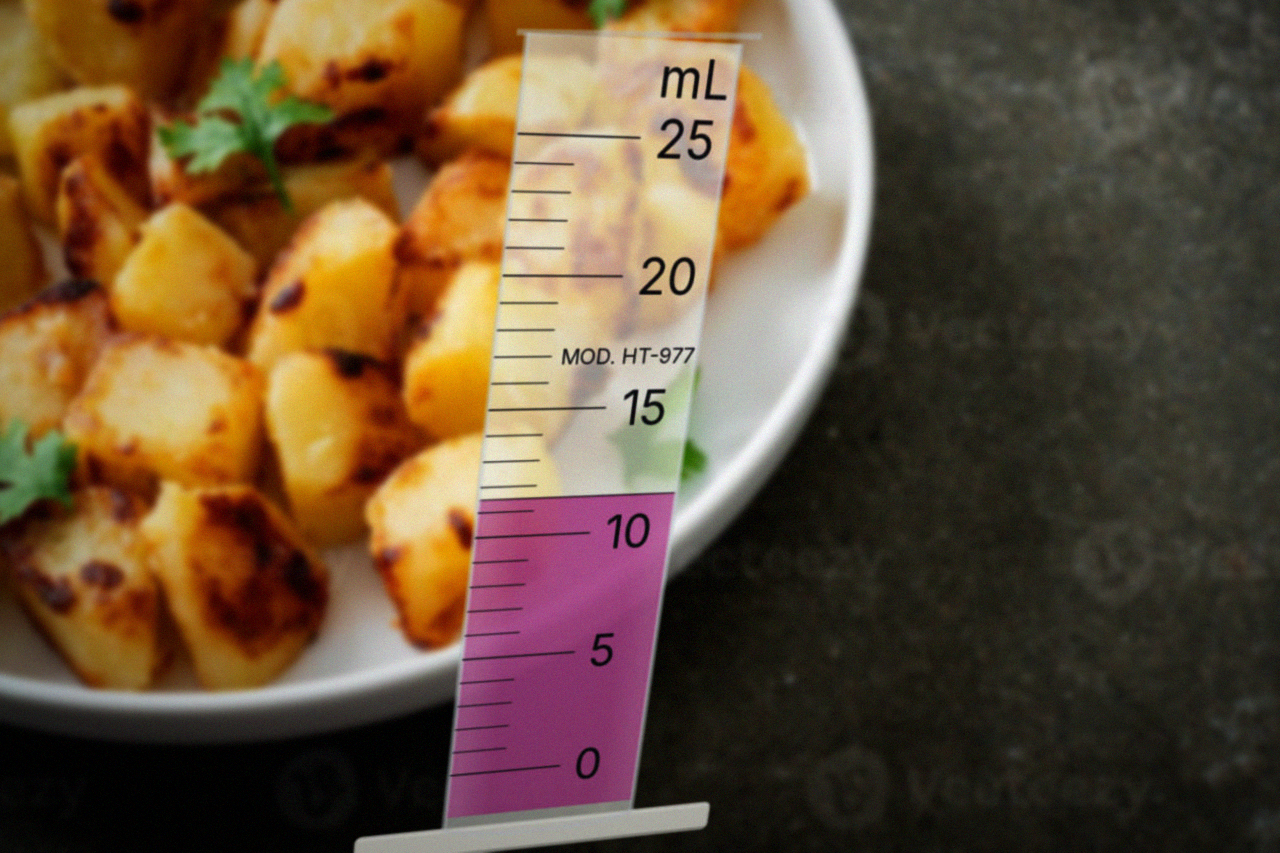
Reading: mL 11.5
